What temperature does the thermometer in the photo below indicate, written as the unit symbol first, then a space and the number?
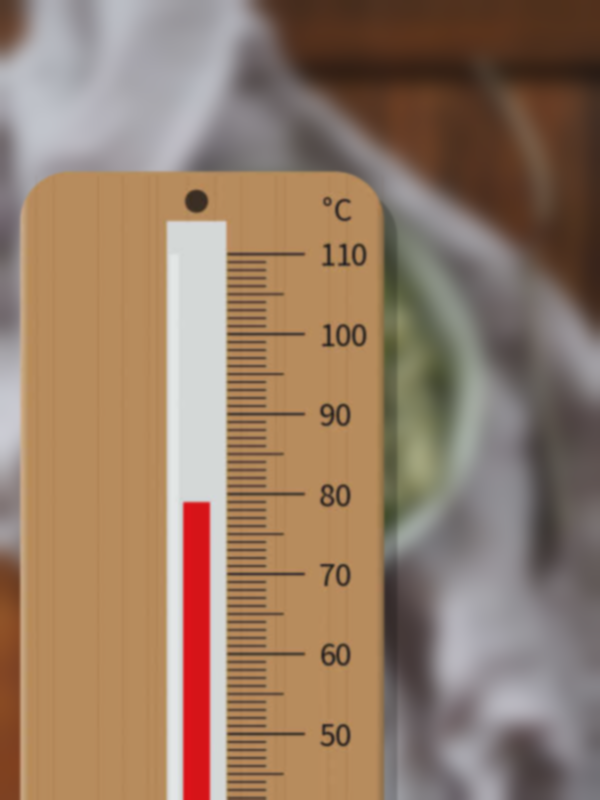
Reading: °C 79
